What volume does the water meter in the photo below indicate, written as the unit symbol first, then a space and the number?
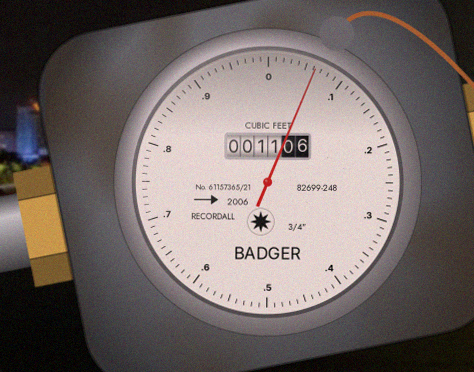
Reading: ft³ 1106.06
